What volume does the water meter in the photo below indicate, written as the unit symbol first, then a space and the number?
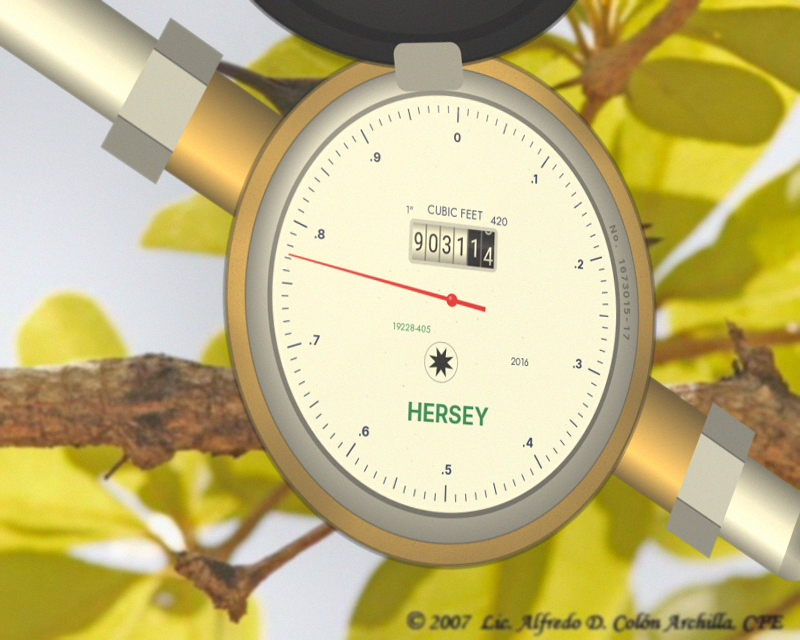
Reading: ft³ 903113.77
